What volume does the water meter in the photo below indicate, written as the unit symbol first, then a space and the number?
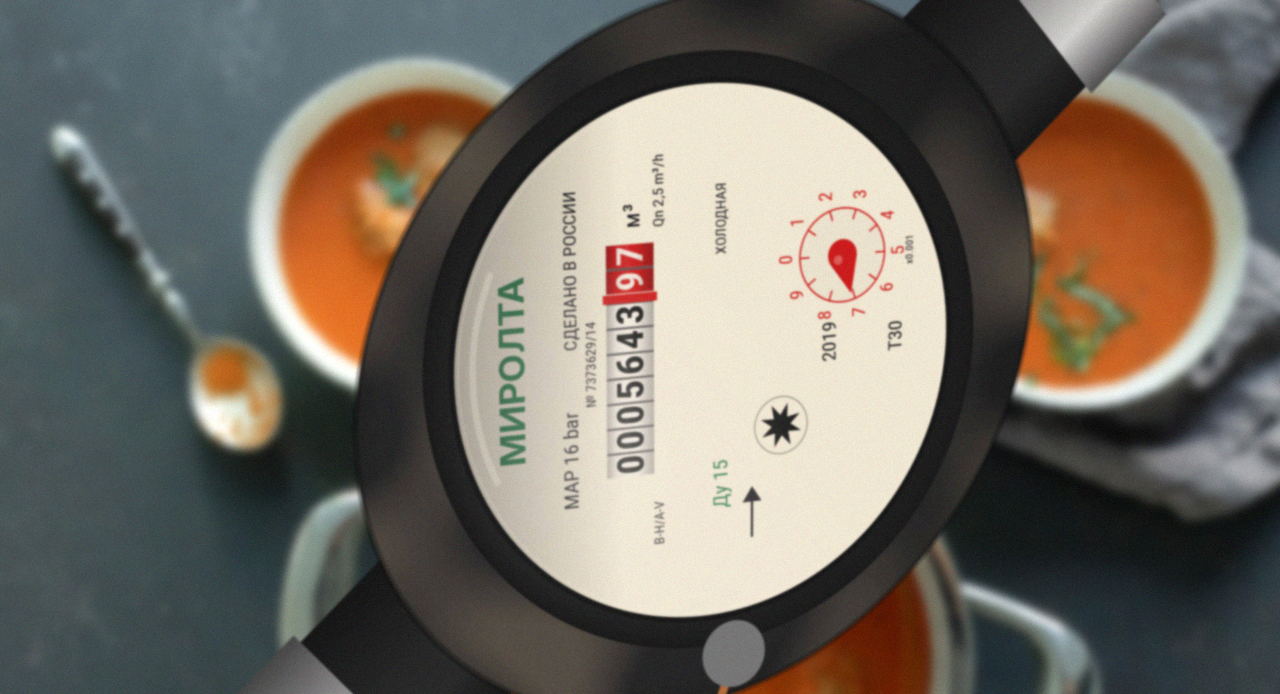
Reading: m³ 5643.977
